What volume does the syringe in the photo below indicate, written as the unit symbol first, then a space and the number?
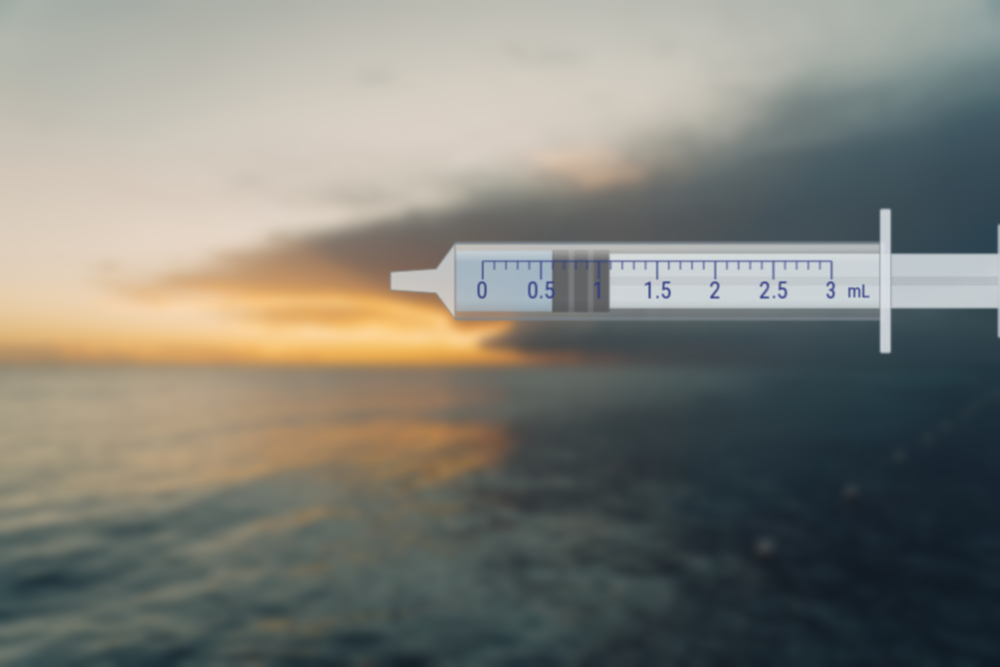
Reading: mL 0.6
